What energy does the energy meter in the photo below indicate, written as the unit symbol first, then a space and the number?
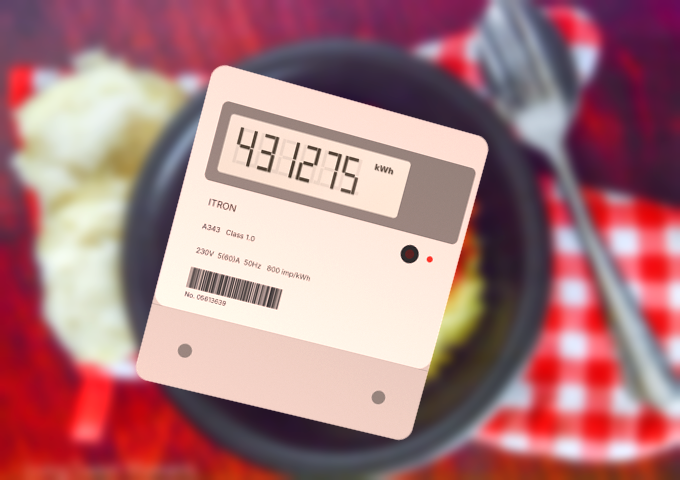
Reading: kWh 431275
